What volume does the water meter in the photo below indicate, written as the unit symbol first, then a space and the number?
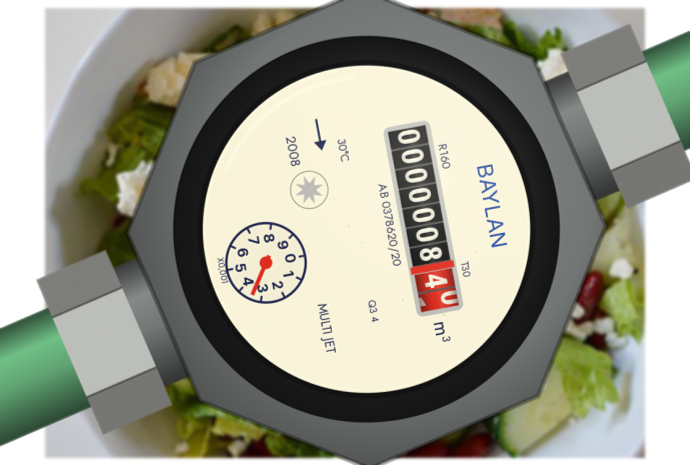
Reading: m³ 8.403
